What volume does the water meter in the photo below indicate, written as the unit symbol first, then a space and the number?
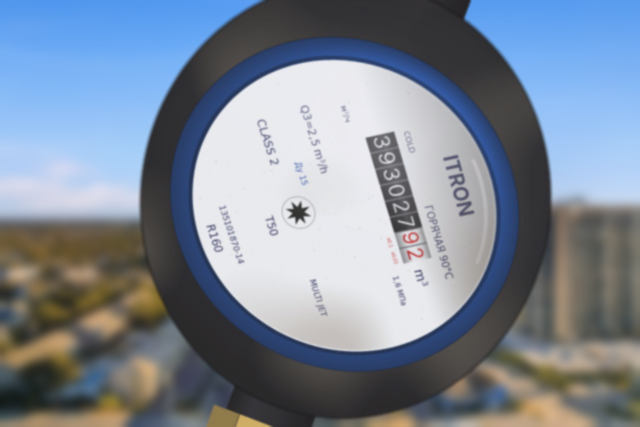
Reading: m³ 393027.92
